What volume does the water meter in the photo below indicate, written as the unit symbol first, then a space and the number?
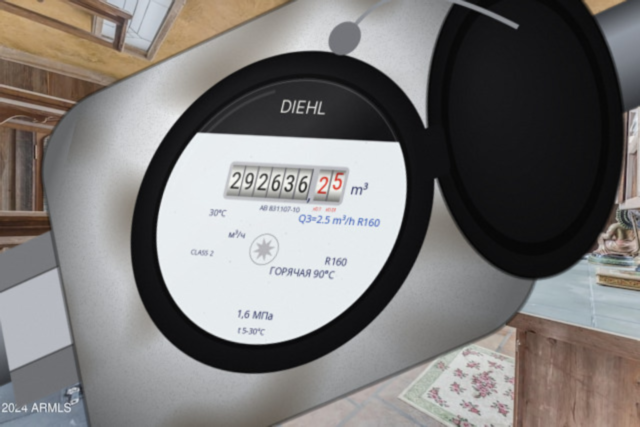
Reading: m³ 292636.25
